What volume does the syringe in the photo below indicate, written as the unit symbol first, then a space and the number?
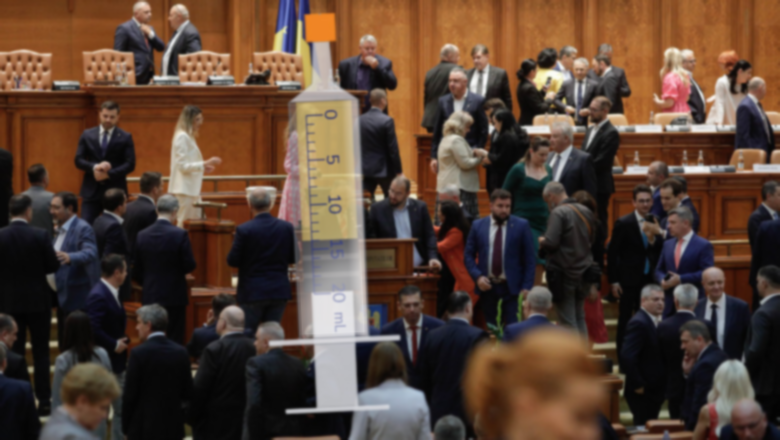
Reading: mL 14
